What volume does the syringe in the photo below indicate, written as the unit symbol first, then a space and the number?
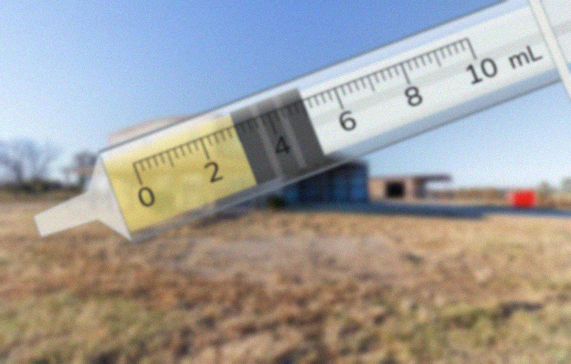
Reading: mL 3
